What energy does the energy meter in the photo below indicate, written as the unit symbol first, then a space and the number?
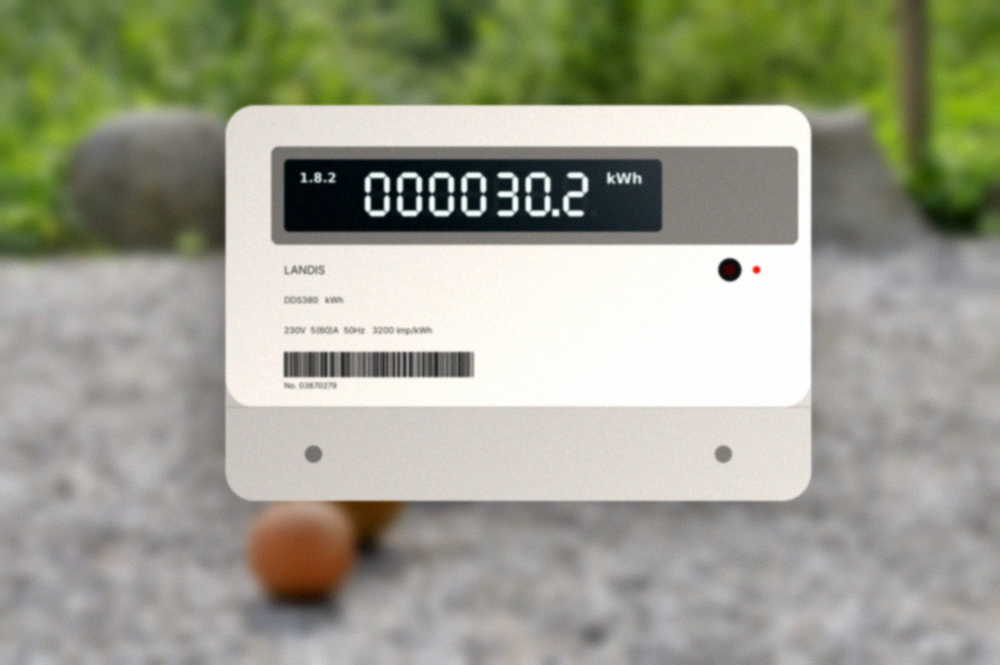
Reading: kWh 30.2
